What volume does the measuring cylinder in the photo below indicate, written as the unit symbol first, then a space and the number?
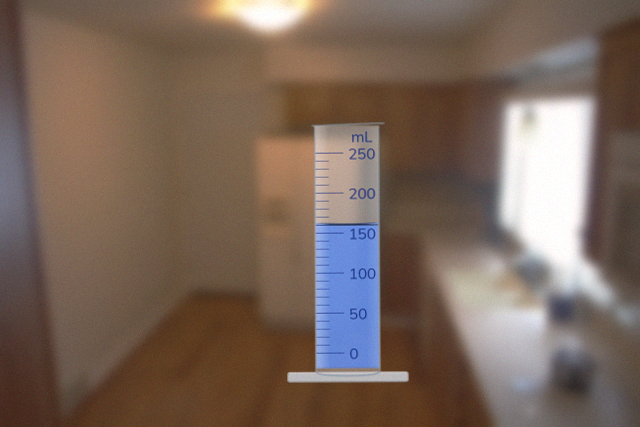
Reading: mL 160
